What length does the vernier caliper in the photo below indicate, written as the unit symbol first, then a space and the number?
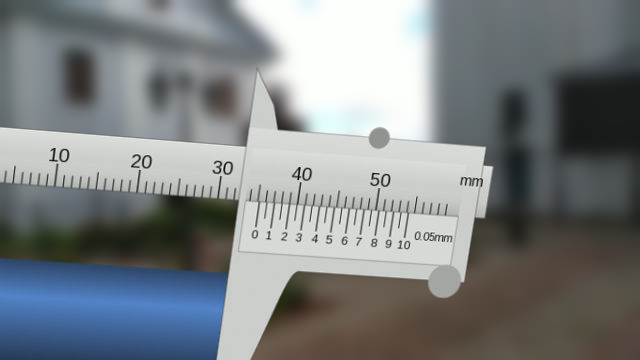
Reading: mm 35.2
